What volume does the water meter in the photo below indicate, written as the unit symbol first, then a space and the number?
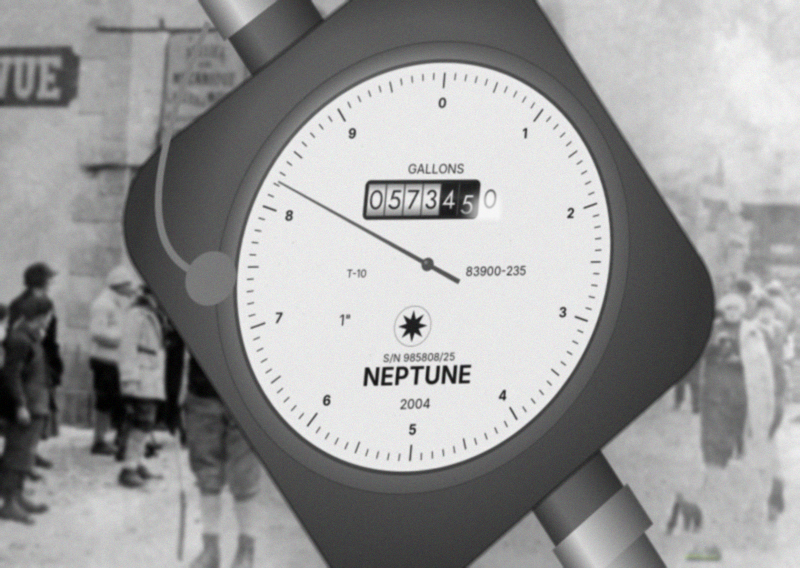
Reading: gal 573448.2
